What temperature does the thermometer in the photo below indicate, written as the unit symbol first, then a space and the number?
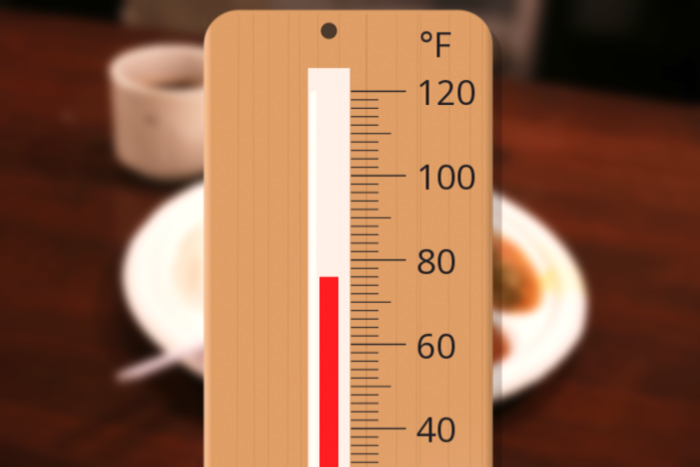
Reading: °F 76
